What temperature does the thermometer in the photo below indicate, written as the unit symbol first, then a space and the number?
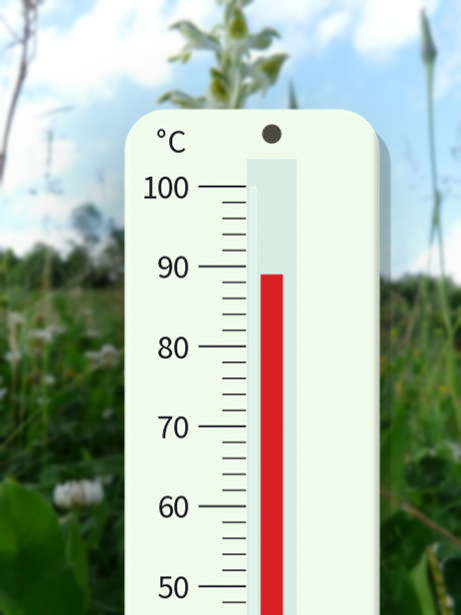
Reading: °C 89
